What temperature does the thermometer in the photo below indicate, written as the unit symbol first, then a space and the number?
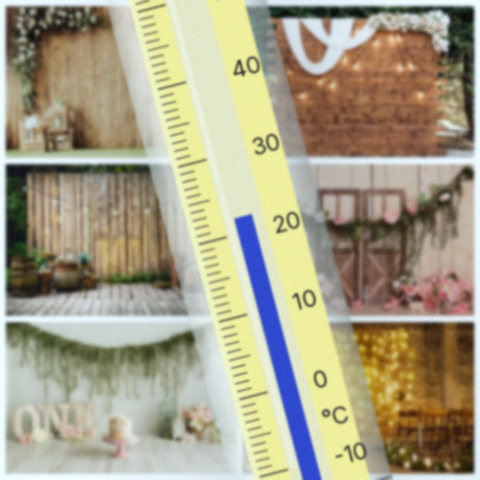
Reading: °C 22
